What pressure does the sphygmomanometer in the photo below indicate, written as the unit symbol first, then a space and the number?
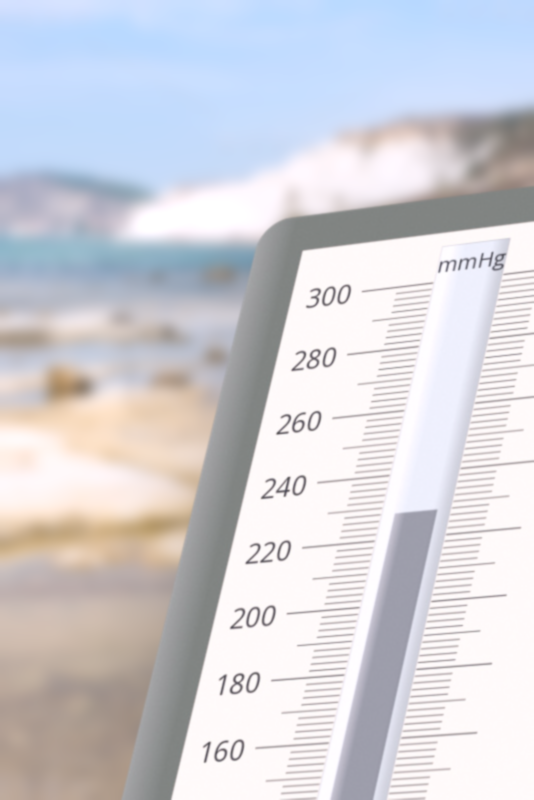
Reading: mmHg 228
